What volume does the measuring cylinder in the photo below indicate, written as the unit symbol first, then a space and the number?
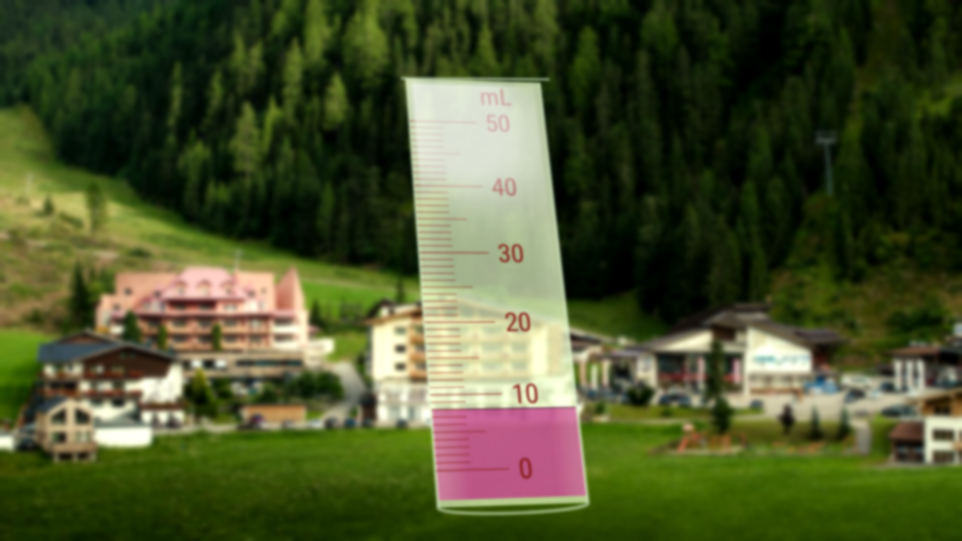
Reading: mL 8
